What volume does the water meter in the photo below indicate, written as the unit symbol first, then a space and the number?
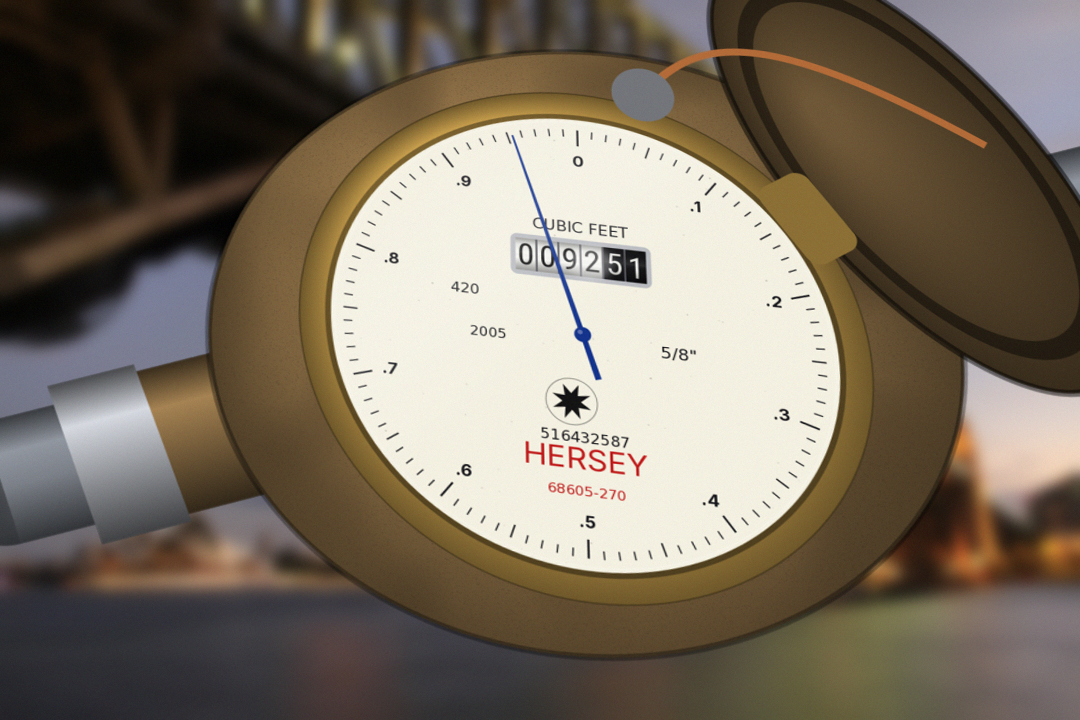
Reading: ft³ 9250.95
